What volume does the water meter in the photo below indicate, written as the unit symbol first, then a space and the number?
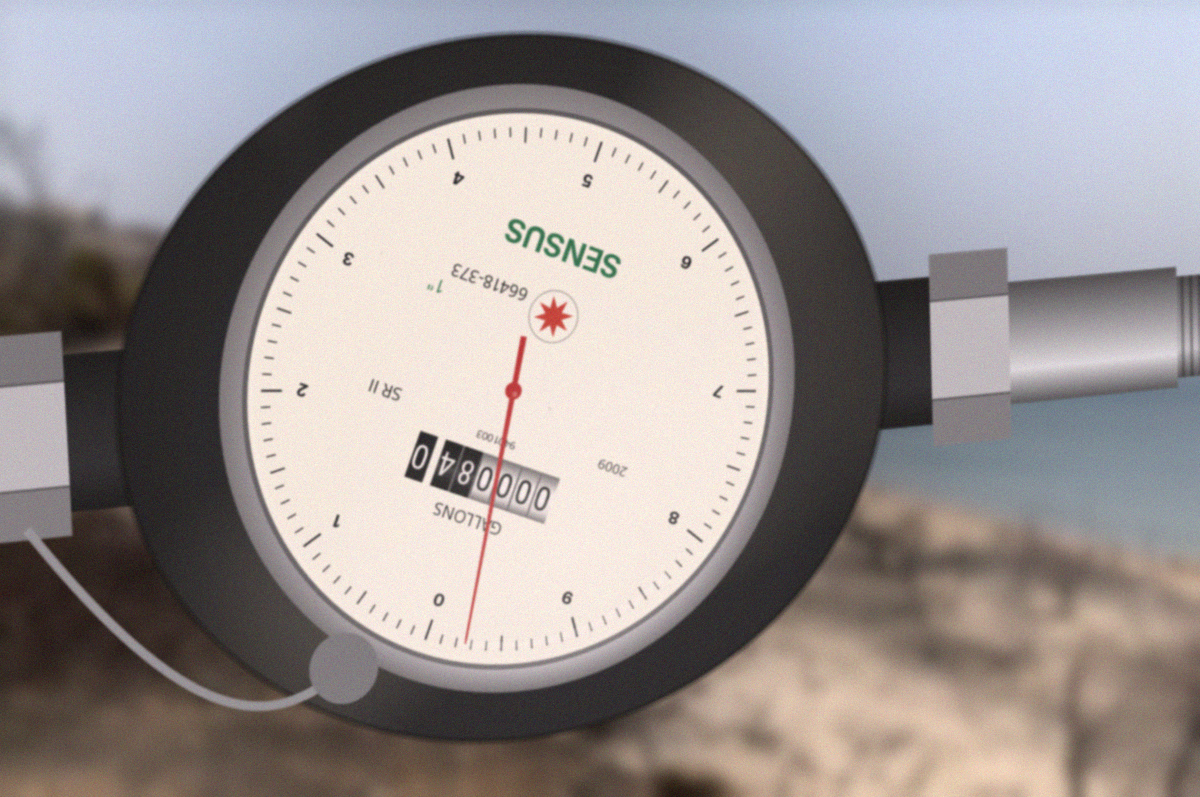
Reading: gal 839.7
